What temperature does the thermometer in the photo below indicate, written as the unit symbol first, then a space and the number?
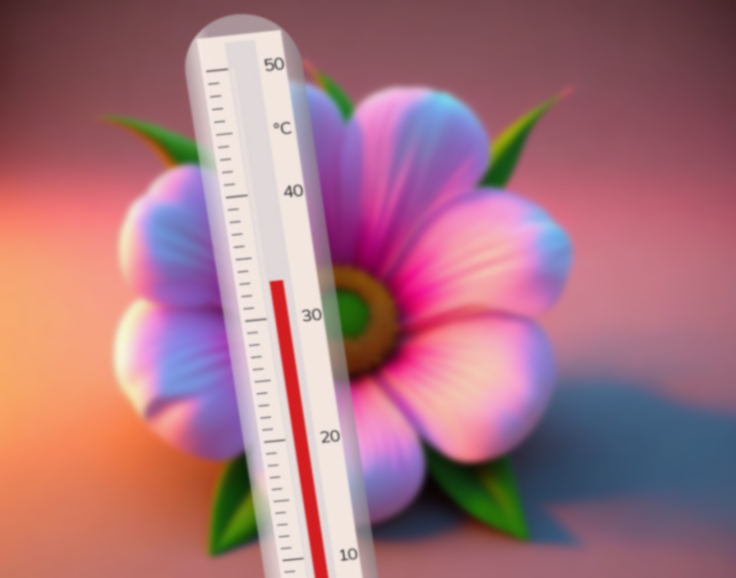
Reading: °C 33
